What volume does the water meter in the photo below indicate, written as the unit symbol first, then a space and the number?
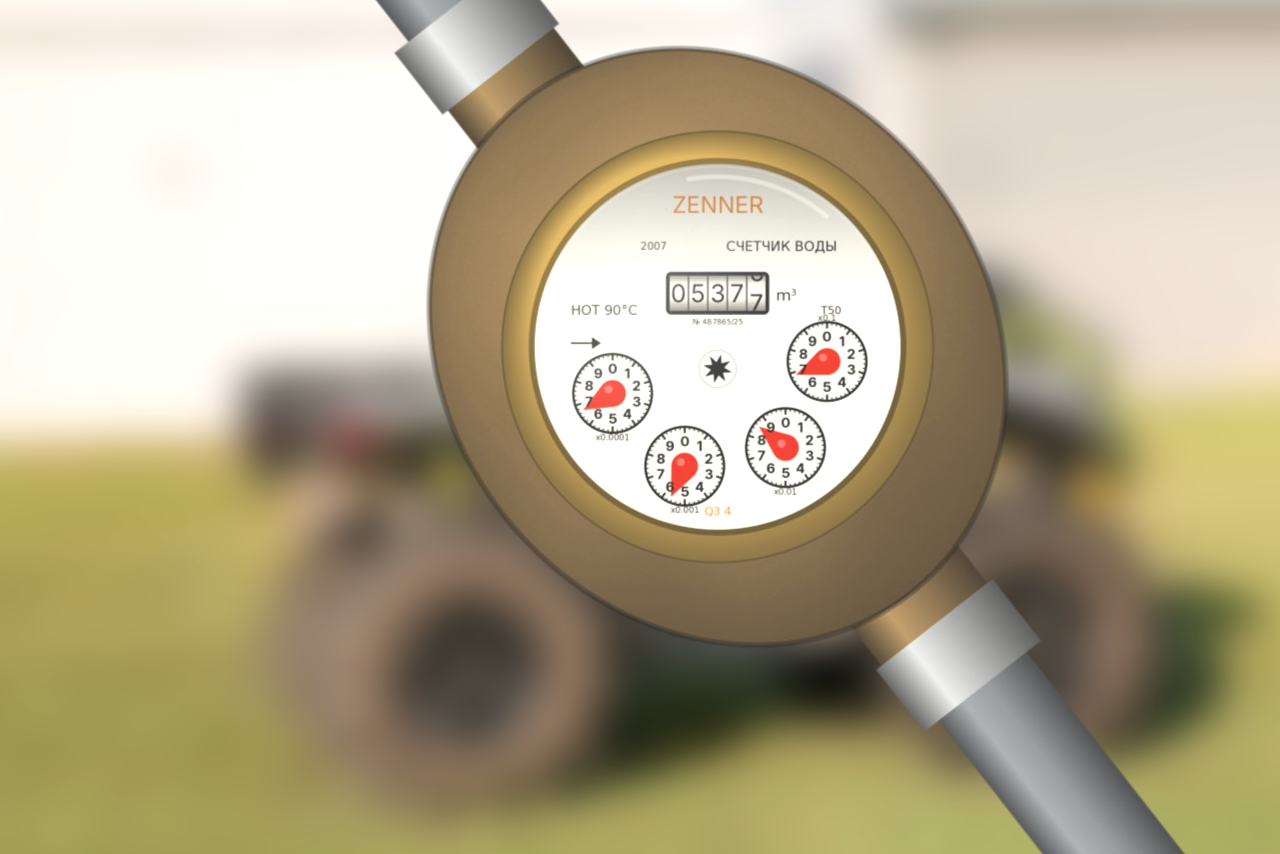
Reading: m³ 5376.6856
